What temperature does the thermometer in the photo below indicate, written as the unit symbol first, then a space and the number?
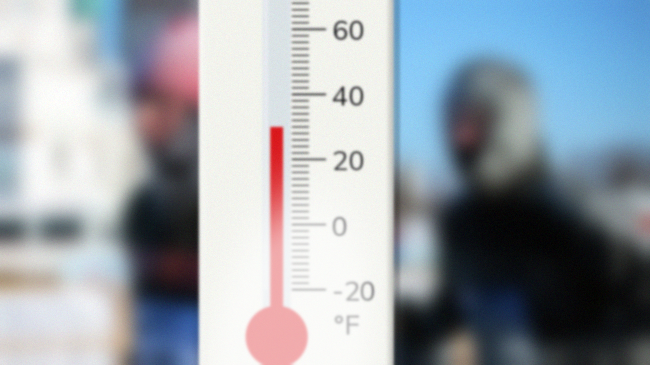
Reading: °F 30
